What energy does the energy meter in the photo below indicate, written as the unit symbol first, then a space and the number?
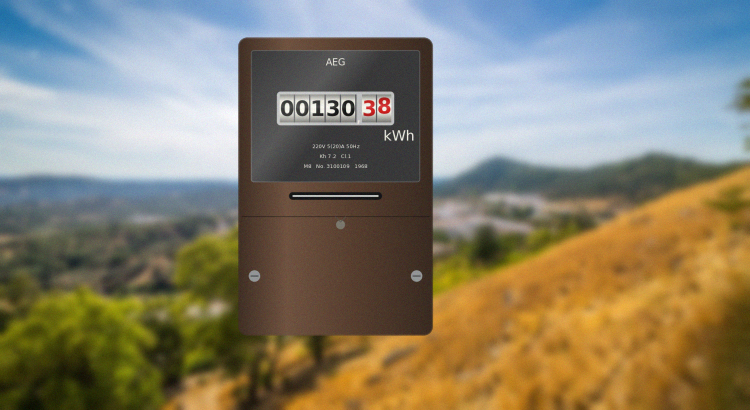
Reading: kWh 130.38
